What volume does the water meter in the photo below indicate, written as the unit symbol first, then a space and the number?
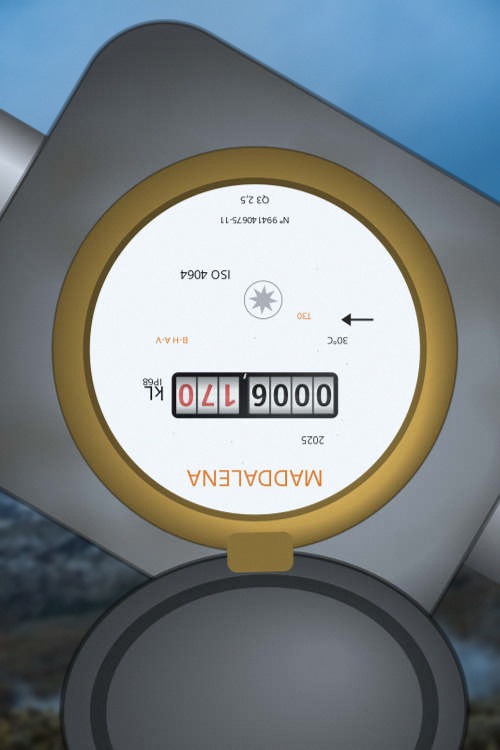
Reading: kL 6.170
